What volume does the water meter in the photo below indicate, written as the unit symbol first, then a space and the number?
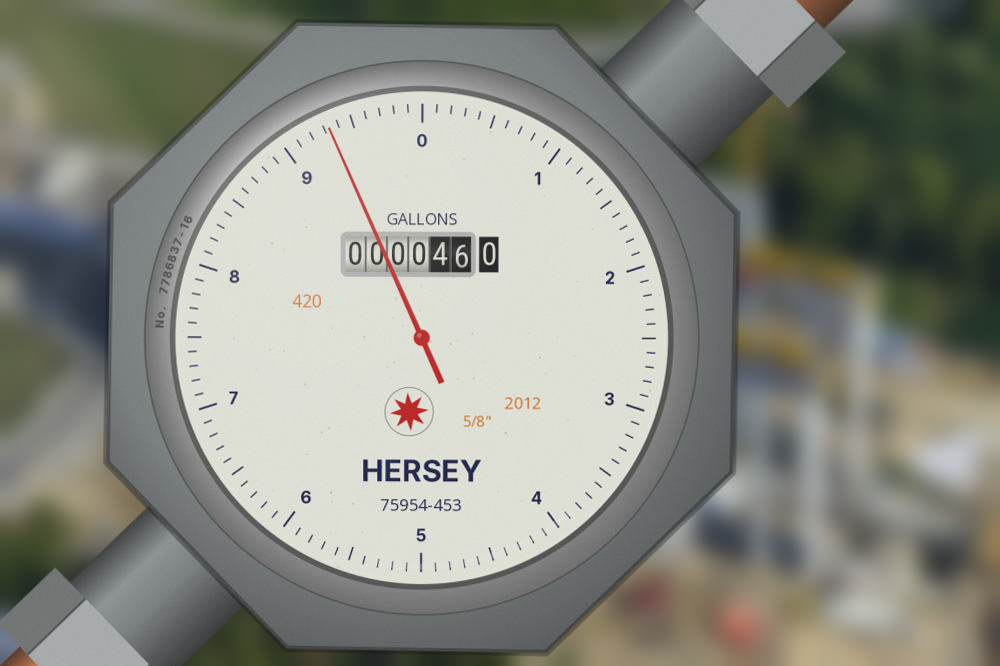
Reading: gal 459.3
